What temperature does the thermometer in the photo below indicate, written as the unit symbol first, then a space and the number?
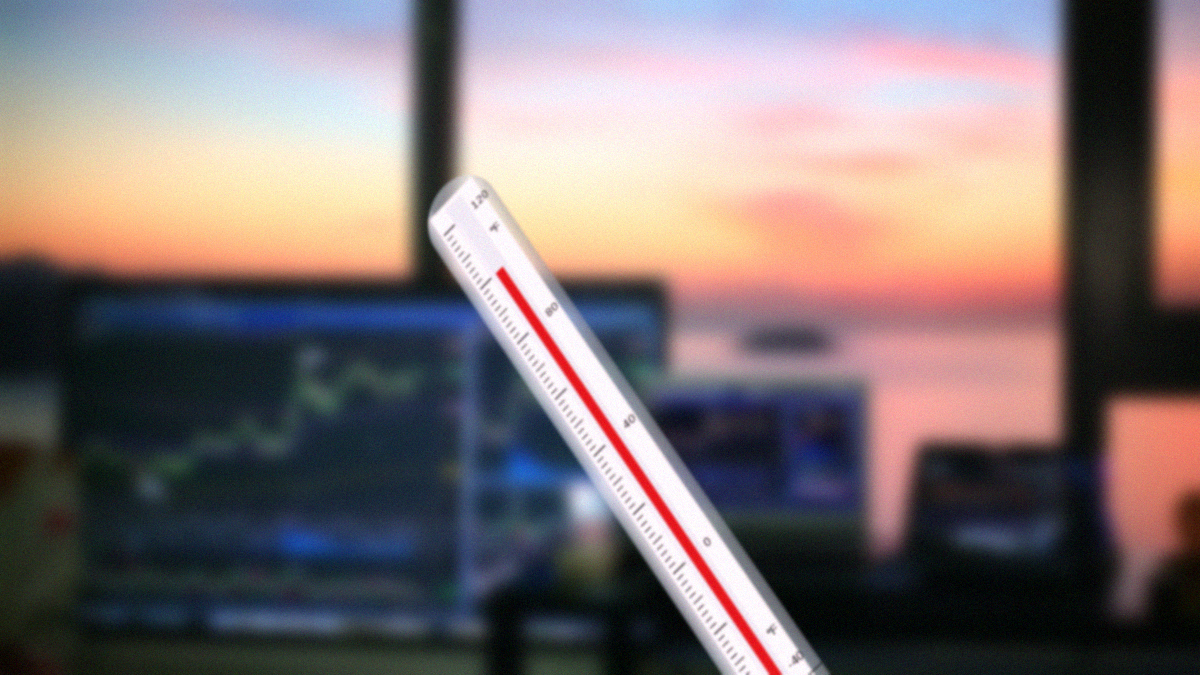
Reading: °F 100
